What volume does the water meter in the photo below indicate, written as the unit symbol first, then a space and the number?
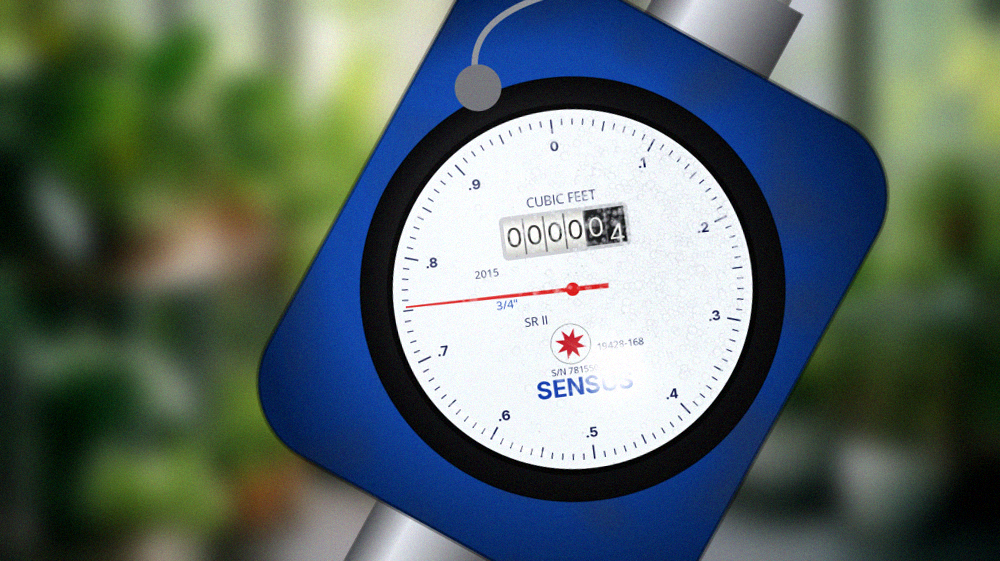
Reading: ft³ 3.75
